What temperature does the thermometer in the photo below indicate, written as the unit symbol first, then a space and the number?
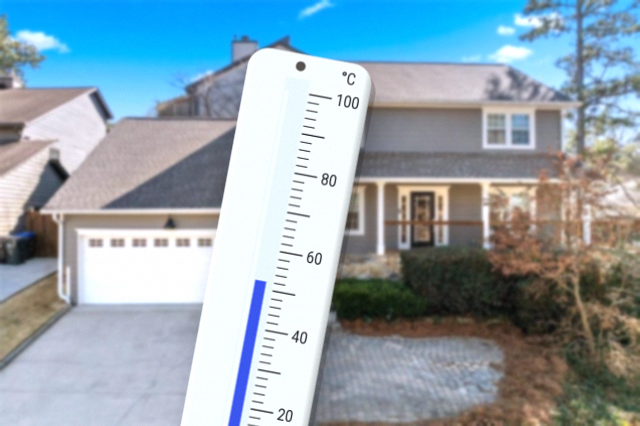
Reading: °C 52
